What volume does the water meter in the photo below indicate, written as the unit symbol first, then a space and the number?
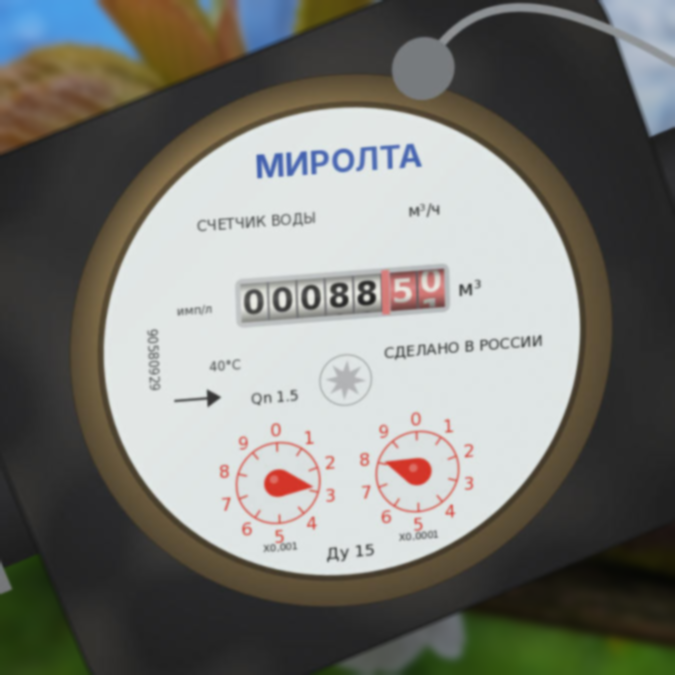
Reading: m³ 88.5028
